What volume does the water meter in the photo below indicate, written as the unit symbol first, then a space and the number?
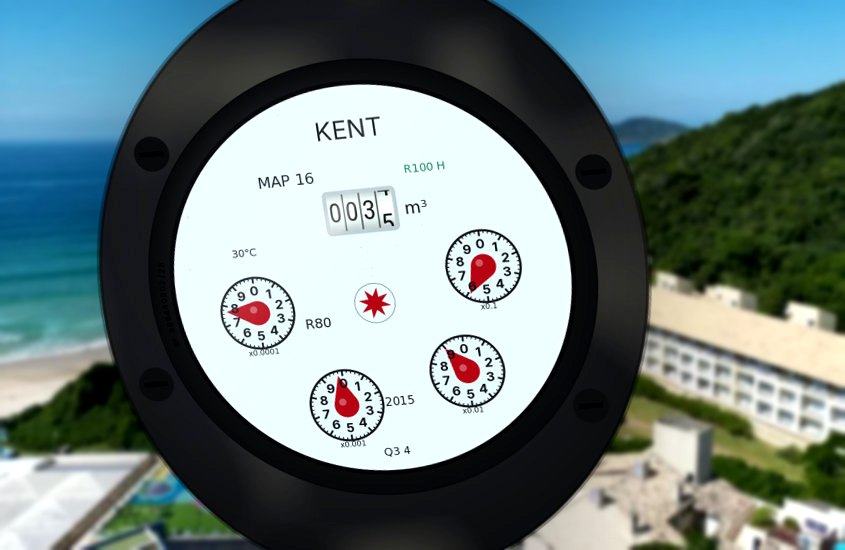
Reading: m³ 34.5897
